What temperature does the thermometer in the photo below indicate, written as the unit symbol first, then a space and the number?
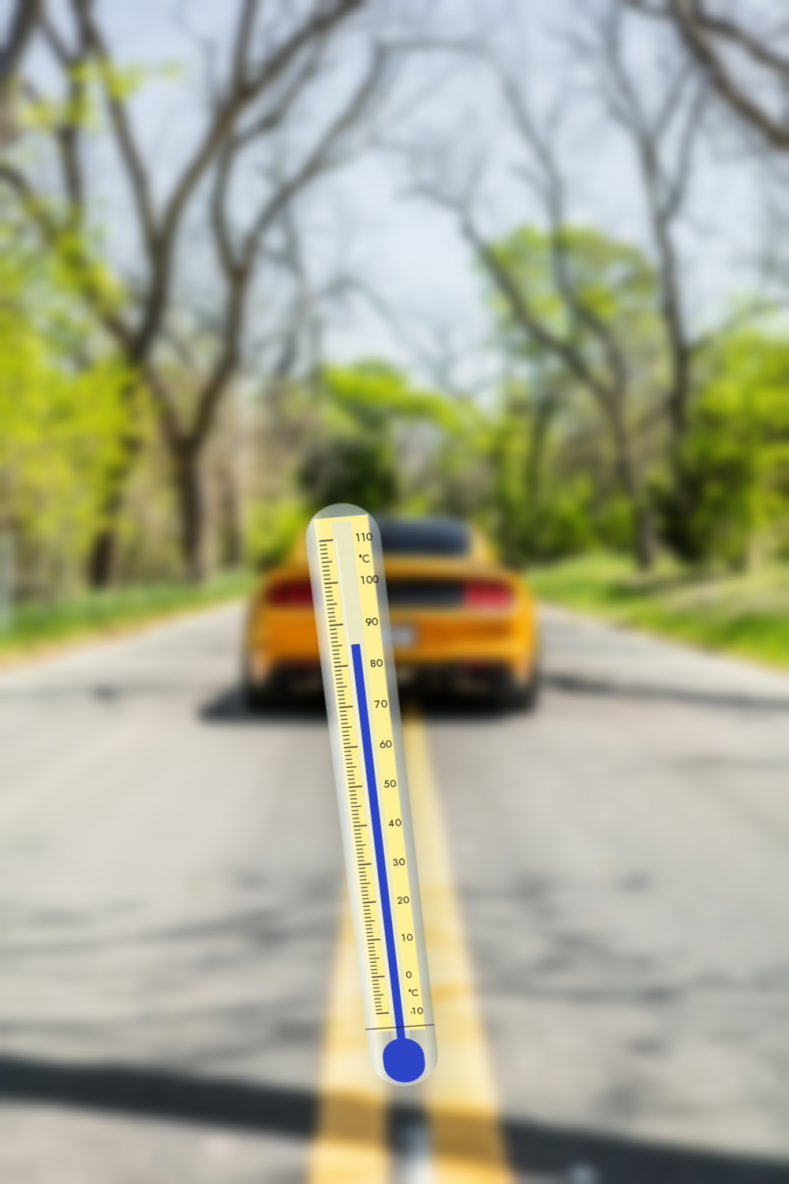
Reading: °C 85
